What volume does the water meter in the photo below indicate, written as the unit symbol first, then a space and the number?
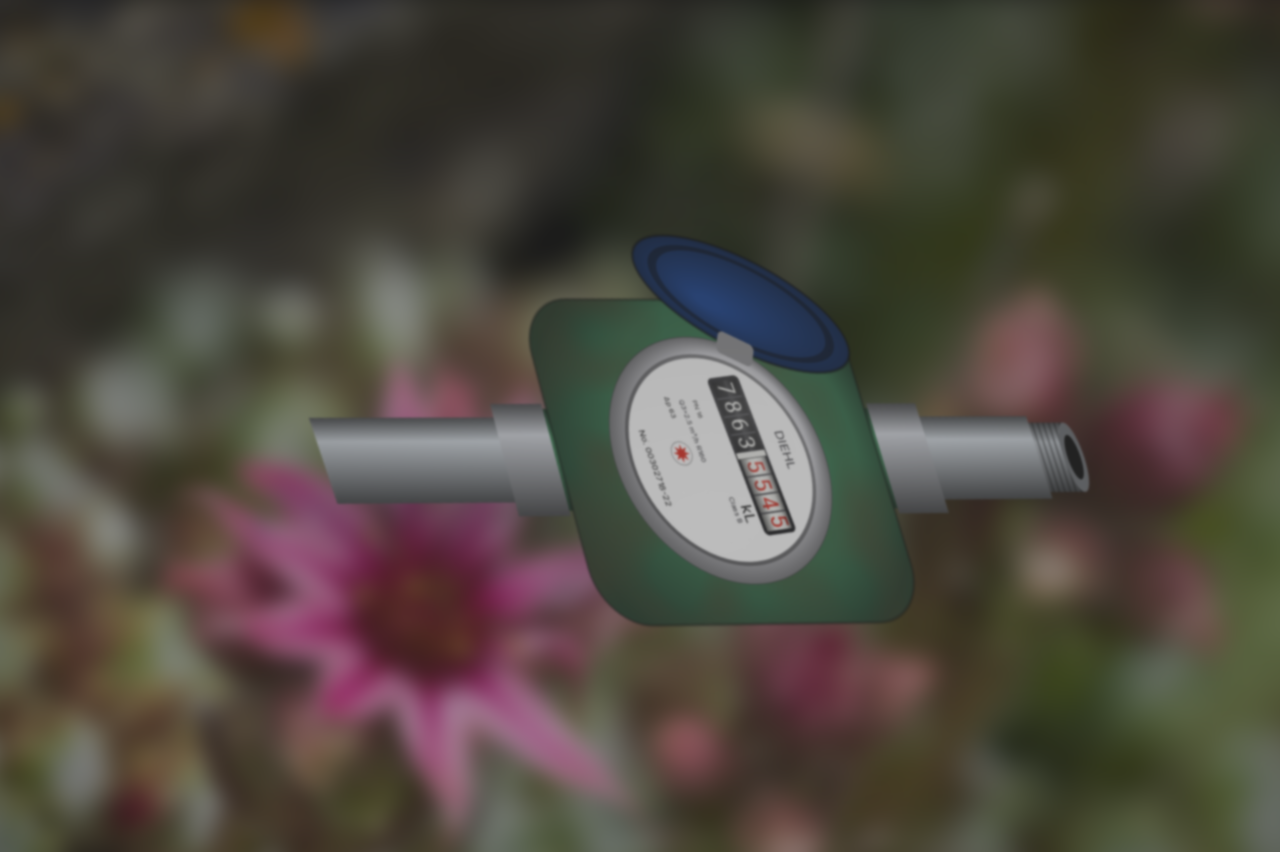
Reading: kL 7863.5545
